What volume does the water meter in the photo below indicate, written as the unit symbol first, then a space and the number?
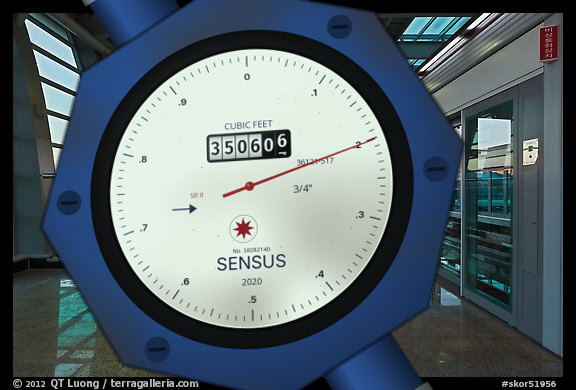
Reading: ft³ 350606.20
